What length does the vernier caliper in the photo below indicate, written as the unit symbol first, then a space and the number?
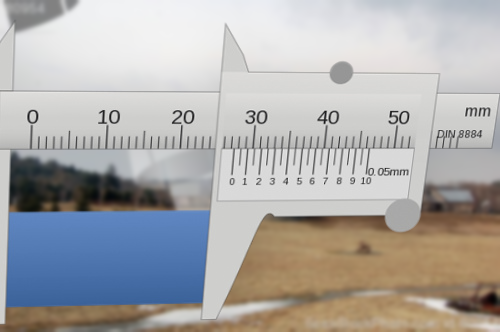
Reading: mm 27.4
